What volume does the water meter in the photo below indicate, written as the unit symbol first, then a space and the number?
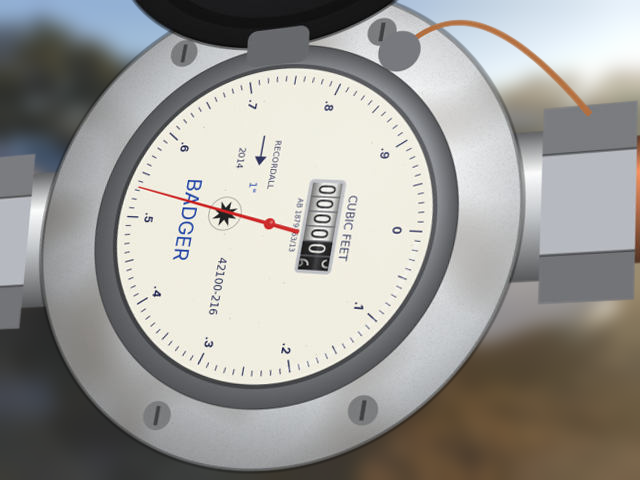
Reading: ft³ 5.53
